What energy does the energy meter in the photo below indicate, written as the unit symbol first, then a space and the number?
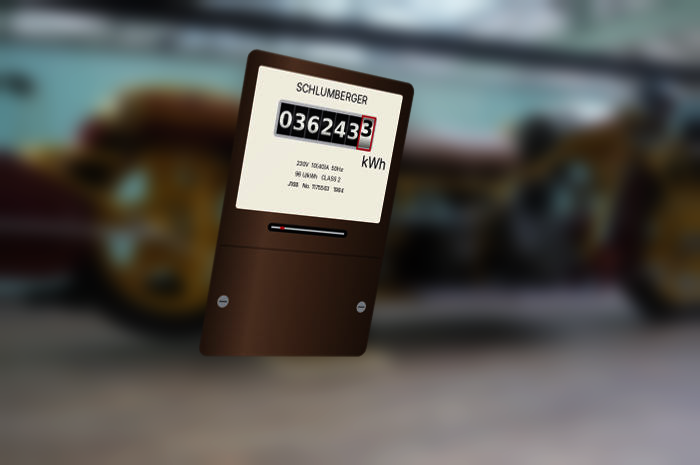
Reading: kWh 36243.3
